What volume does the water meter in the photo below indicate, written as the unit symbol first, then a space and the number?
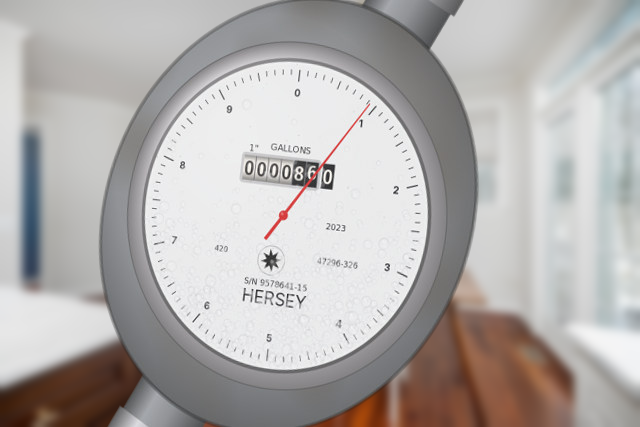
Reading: gal 860.9
